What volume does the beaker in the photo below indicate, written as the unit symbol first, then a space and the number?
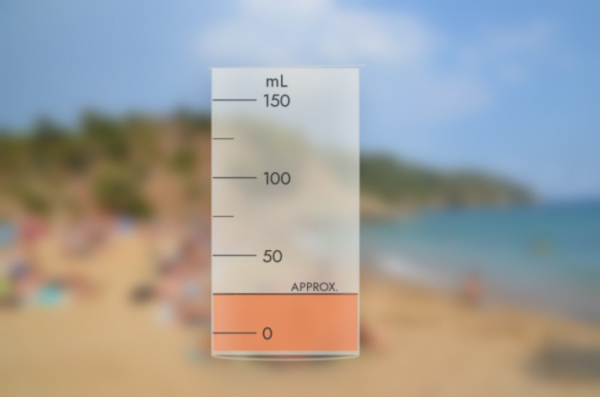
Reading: mL 25
